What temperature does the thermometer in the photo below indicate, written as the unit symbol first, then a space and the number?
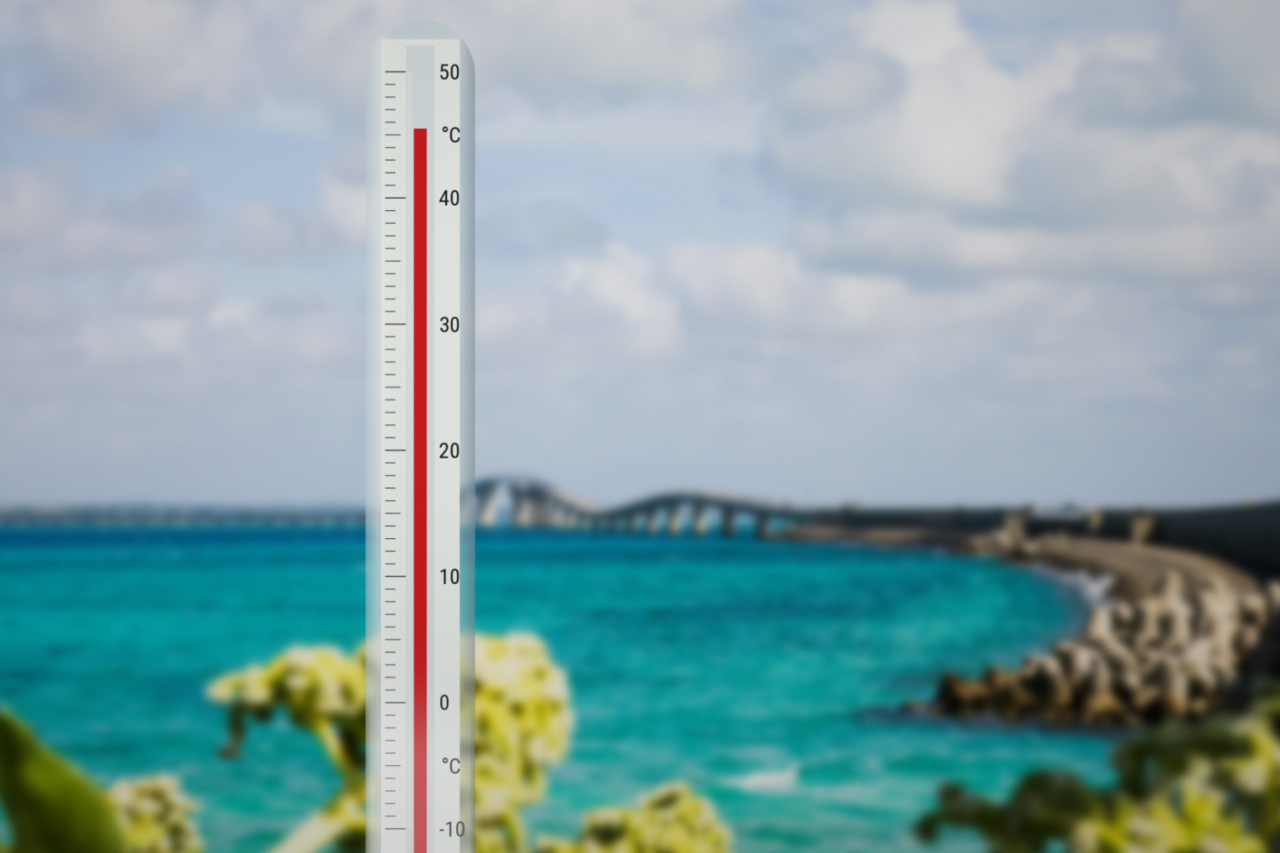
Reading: °C 45.5
